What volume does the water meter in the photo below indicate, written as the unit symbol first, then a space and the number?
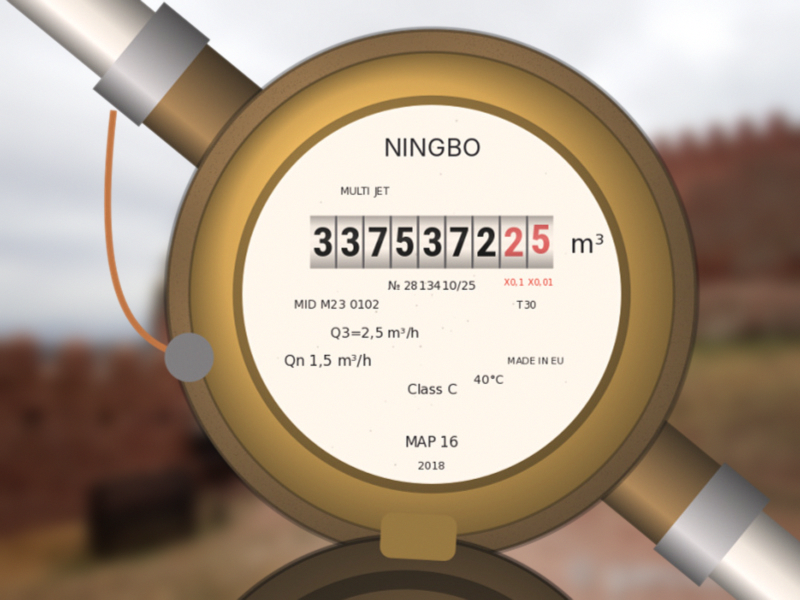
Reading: m³ 3375372.25
